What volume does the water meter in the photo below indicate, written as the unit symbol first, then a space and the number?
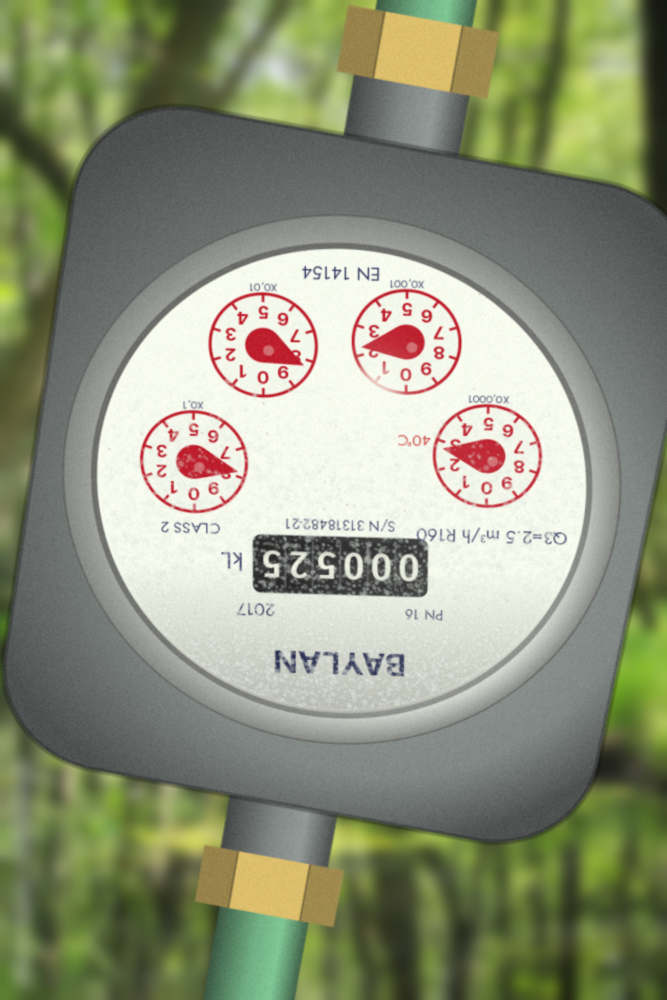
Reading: kL 525.7822
